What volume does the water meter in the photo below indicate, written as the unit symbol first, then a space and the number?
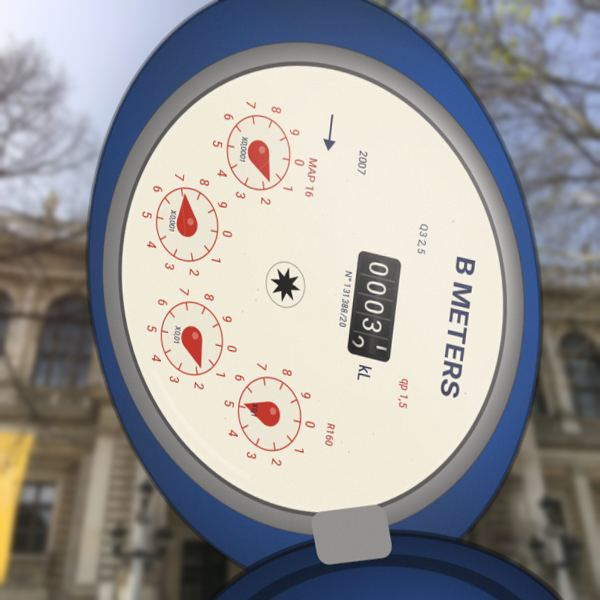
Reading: kL 31.5171
